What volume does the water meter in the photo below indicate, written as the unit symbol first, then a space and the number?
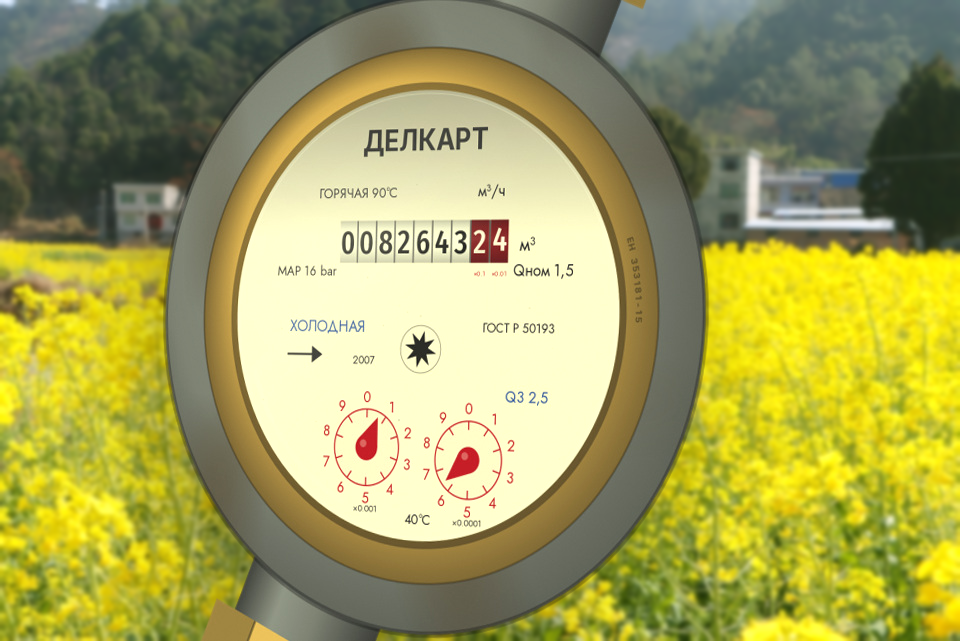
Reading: m³ 82643.2406
